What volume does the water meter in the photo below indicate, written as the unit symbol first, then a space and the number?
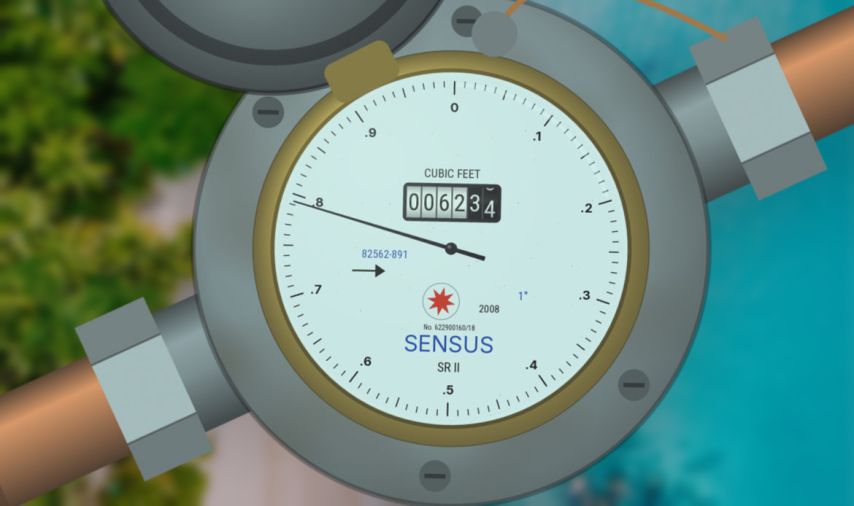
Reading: ft³ 6233.79
